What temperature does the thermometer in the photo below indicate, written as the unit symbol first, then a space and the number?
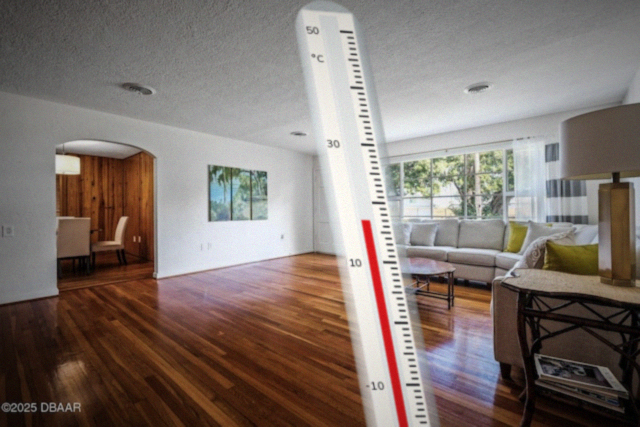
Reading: °C 17
